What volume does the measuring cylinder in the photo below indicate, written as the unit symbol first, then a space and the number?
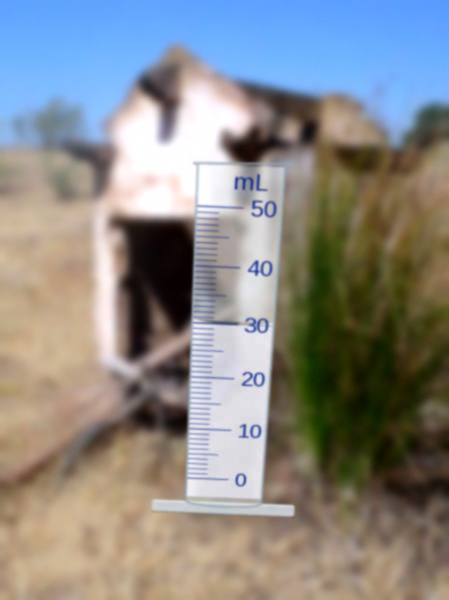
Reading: mL 30
